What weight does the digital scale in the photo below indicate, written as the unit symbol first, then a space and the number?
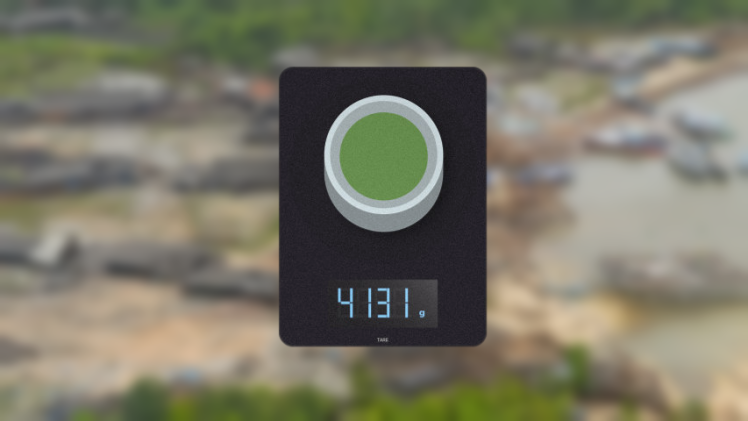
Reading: g 4131
